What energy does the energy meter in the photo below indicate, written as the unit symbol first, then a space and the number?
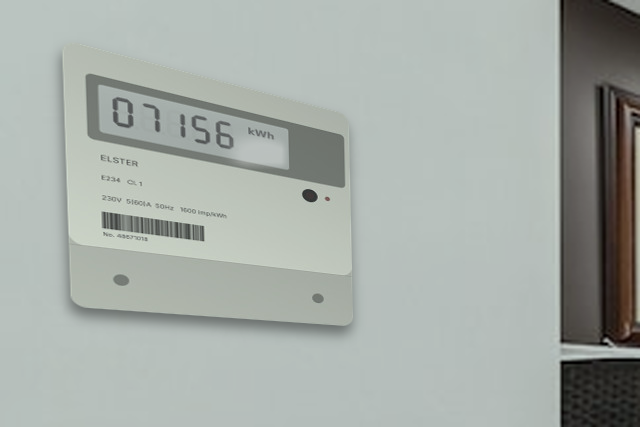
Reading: kWh 7156
